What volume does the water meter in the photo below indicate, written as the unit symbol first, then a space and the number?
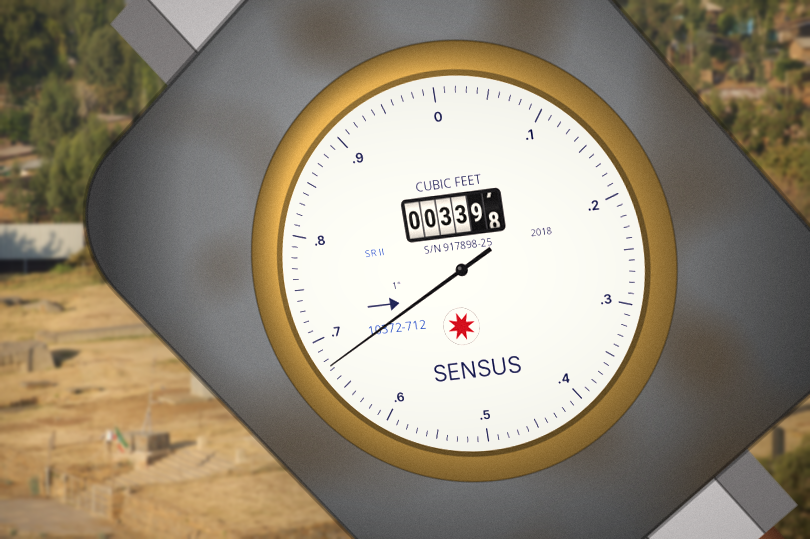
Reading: ft³ 3397.67
